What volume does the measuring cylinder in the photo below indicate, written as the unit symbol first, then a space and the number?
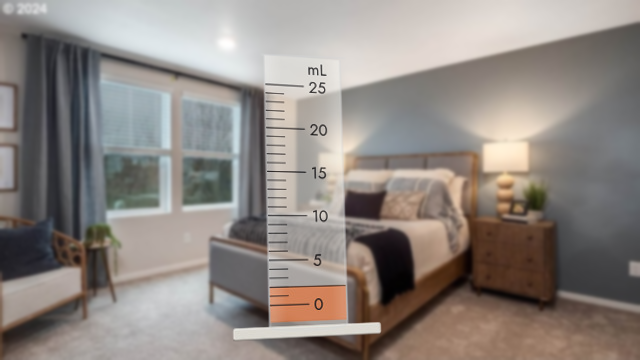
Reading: mL 2
